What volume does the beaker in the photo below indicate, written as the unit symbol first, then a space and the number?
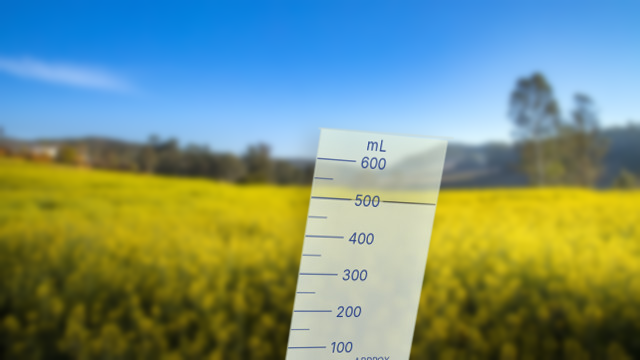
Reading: mL 500
